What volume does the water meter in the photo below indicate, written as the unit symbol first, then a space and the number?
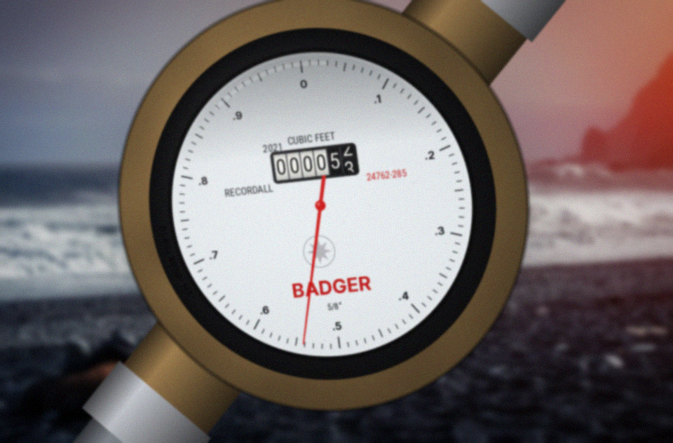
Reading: ft³ 52.54
